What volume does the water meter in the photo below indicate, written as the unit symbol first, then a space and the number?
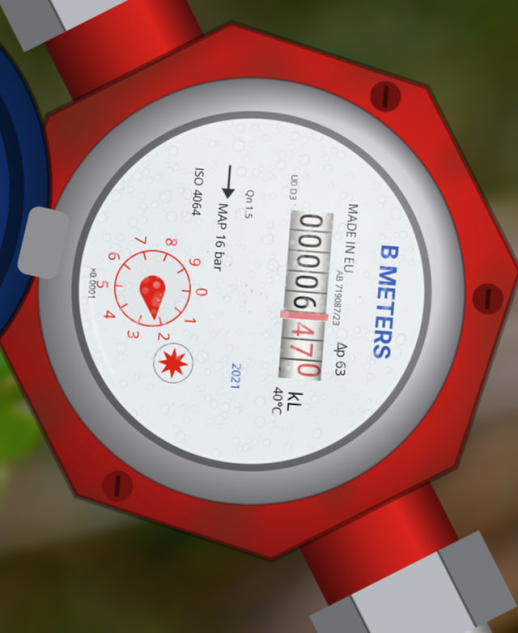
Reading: kL 6.4702
